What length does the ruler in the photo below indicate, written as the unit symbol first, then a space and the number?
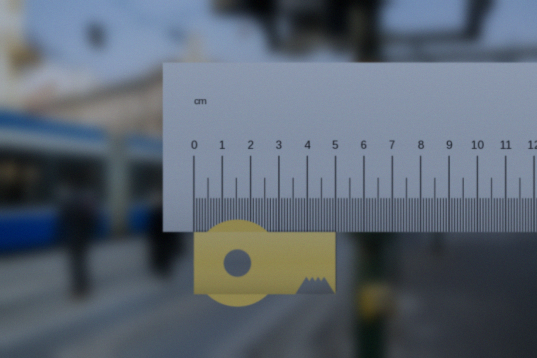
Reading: cm 5
